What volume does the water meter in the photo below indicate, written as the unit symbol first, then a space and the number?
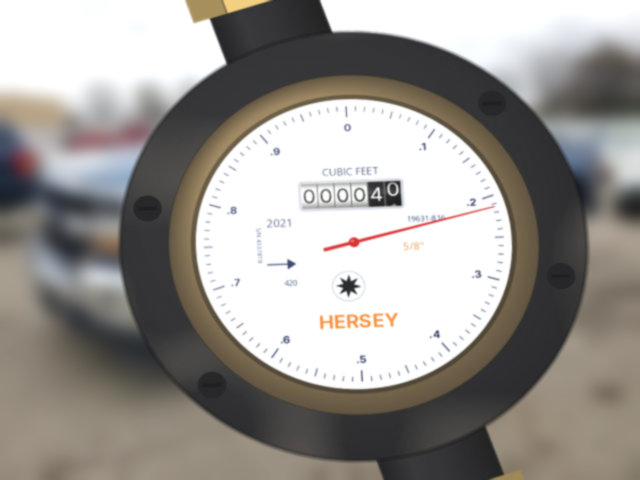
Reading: ft³ 40.21
